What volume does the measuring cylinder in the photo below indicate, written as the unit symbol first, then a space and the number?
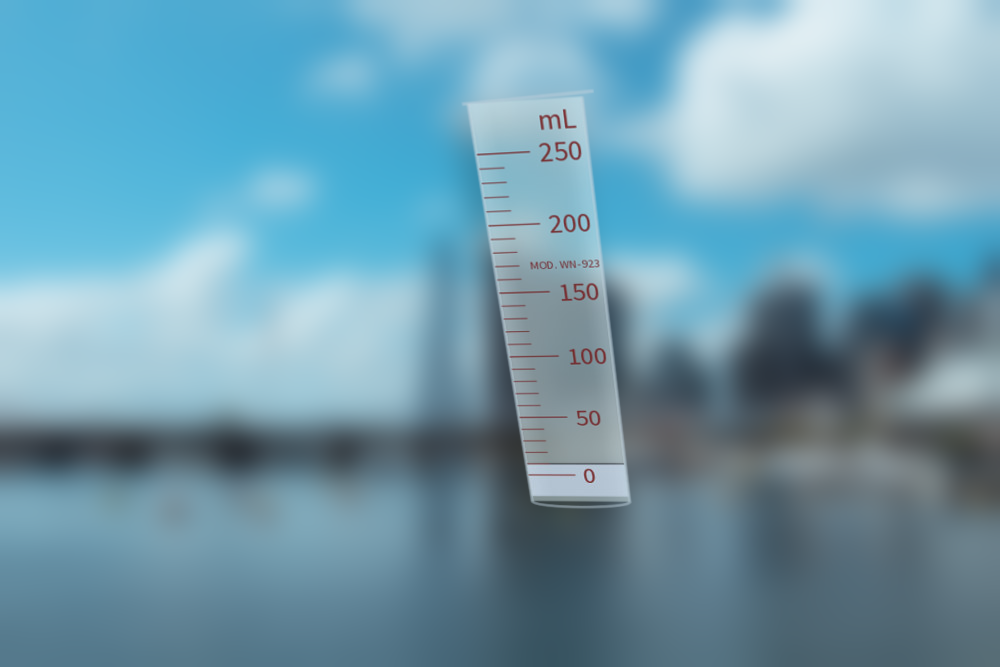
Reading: mL 10
